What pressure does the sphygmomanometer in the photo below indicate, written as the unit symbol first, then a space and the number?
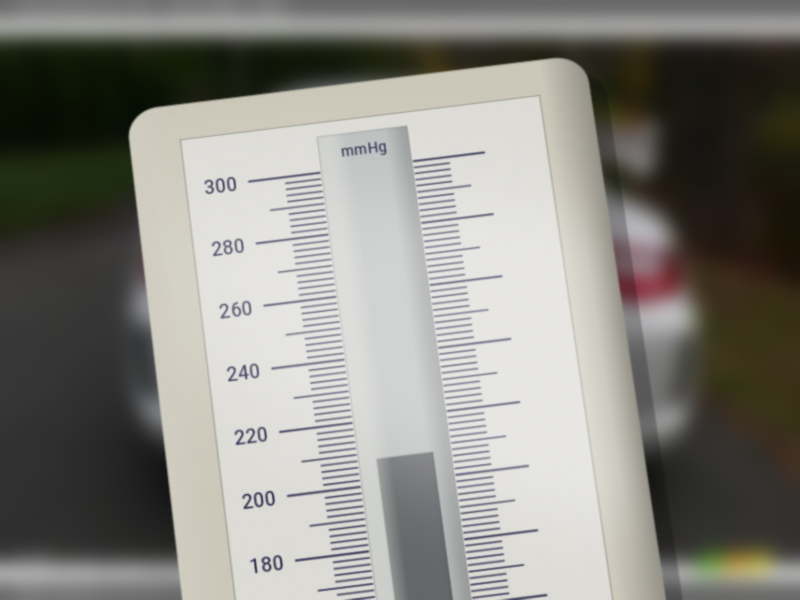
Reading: mmHg 208
